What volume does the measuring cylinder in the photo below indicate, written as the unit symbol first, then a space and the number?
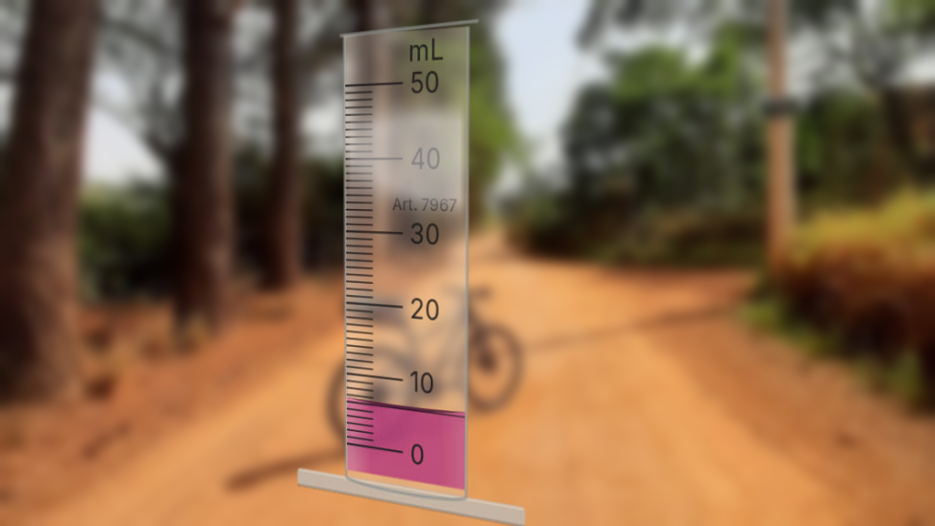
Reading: mL 6
